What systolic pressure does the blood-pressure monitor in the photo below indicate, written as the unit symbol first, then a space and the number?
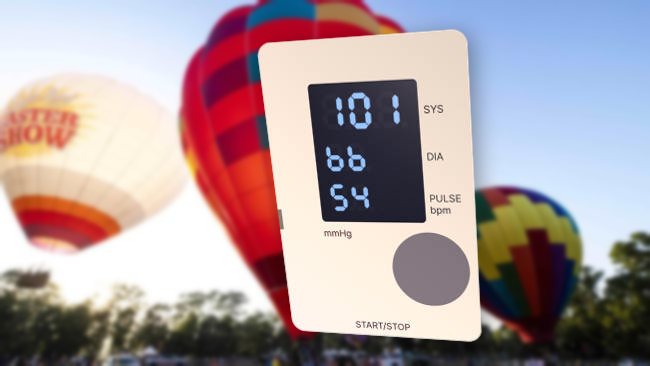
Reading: mmHg 101
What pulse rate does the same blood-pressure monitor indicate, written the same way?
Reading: bpm 54
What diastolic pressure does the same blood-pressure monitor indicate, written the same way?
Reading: mmHg 66
